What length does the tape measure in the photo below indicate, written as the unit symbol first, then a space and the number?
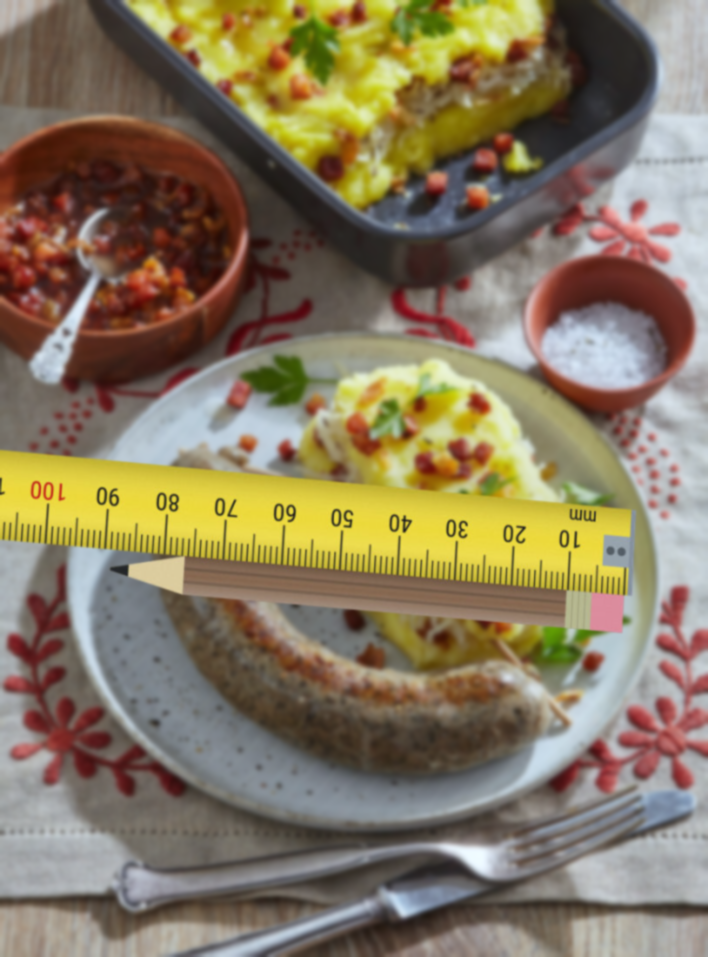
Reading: mm 89
